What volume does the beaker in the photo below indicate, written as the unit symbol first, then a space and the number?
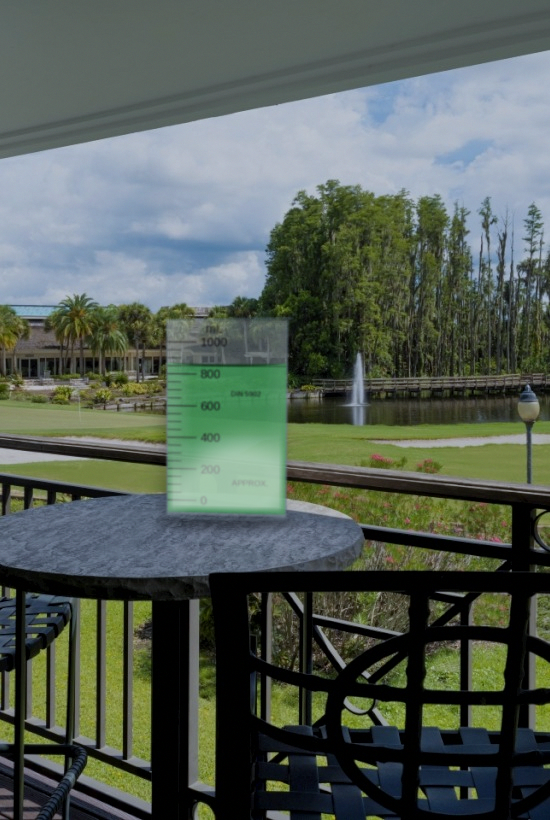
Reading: mL 850
